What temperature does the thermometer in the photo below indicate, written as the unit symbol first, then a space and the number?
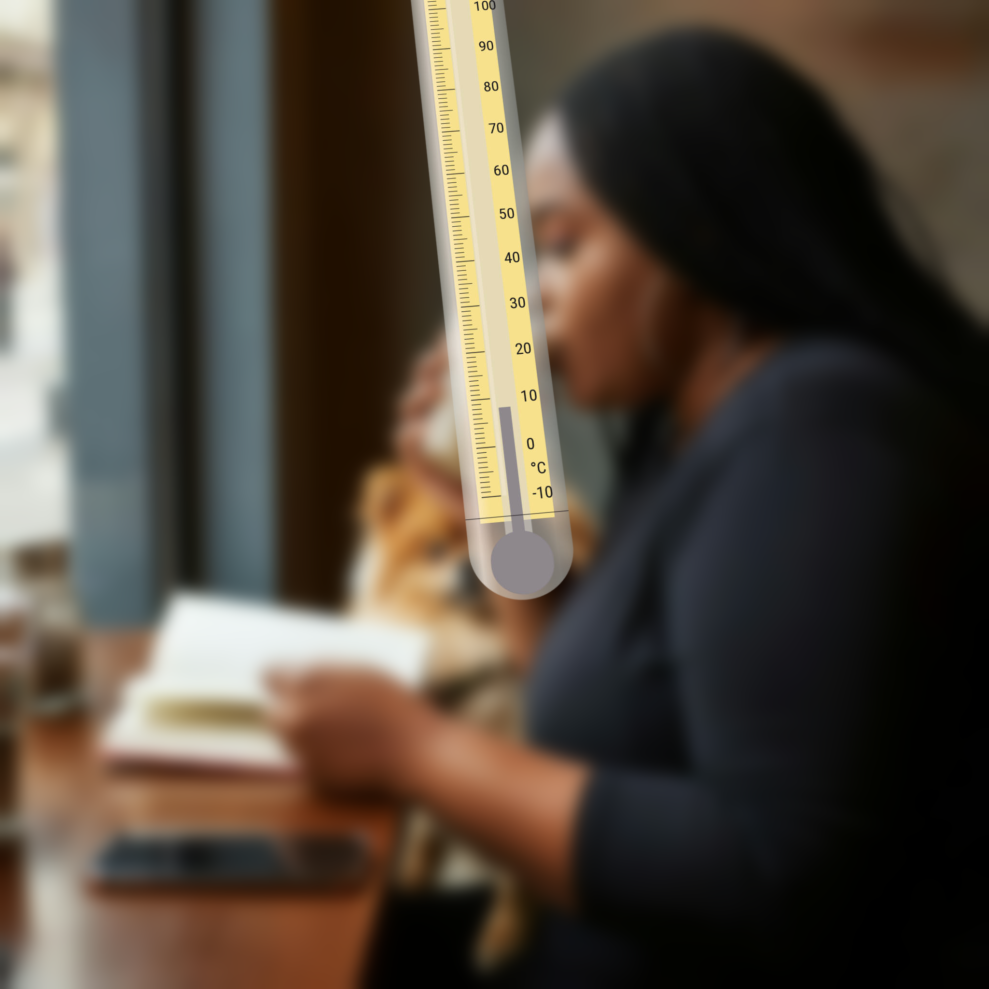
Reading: °C 8
